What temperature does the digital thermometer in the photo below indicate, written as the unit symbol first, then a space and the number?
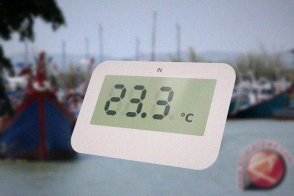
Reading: °C 23.3
